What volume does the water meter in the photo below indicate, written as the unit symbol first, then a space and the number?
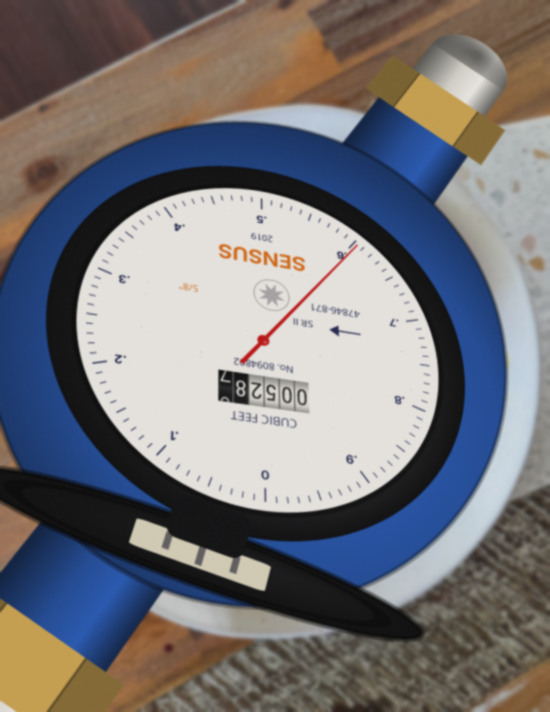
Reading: ft³ 5286.60
